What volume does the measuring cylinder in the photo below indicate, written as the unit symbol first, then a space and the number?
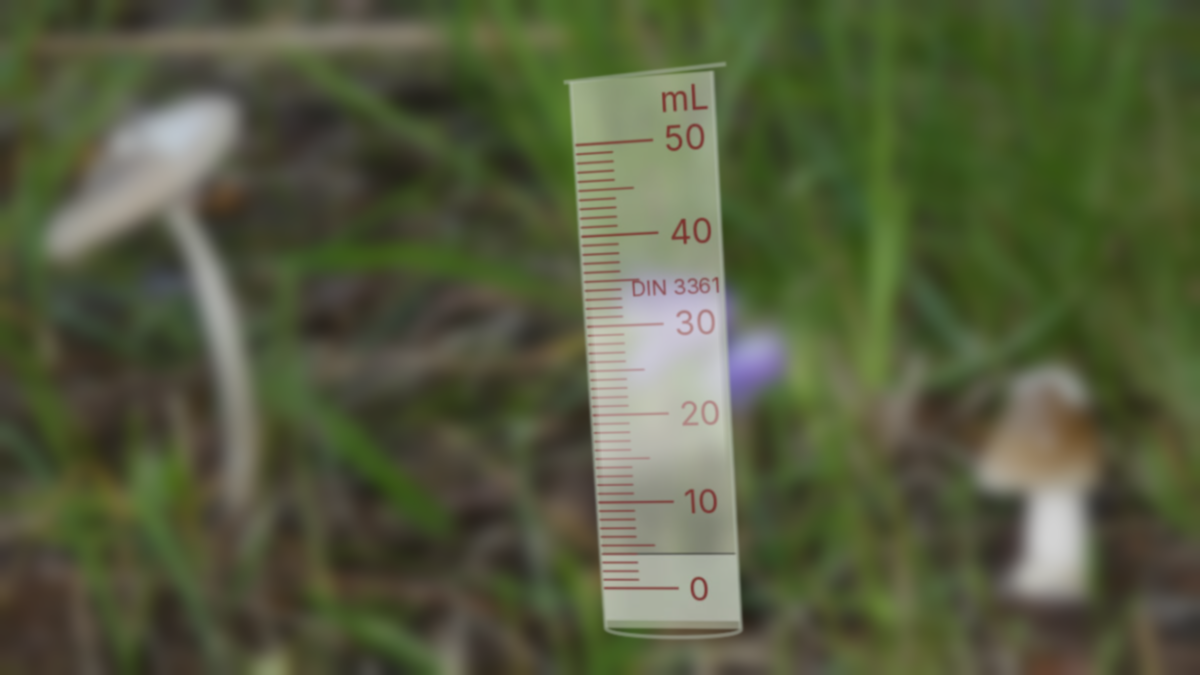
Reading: mL 4
